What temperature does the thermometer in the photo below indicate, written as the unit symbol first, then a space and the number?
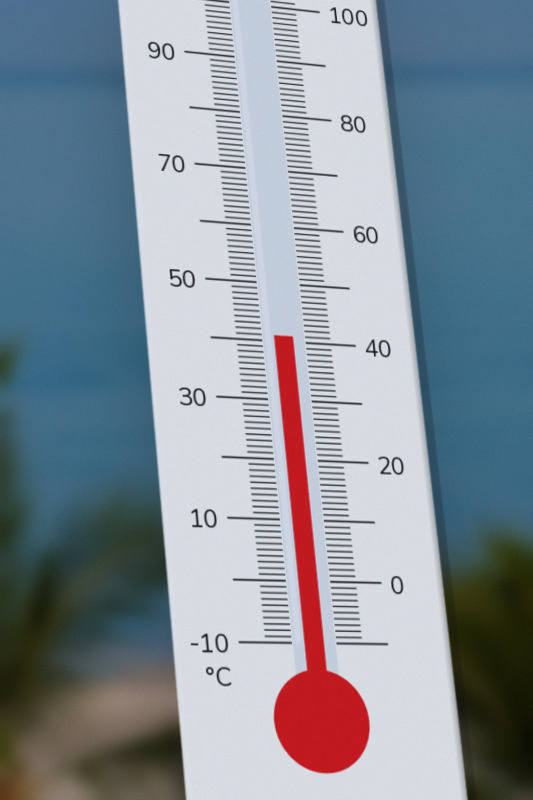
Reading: °C 41
